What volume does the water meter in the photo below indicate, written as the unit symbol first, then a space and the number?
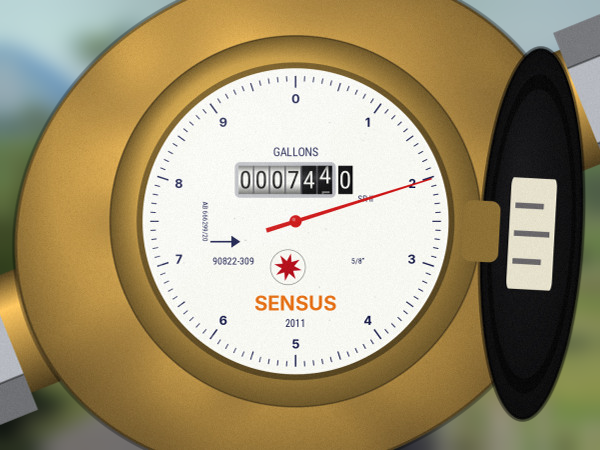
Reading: gal 7442.0
